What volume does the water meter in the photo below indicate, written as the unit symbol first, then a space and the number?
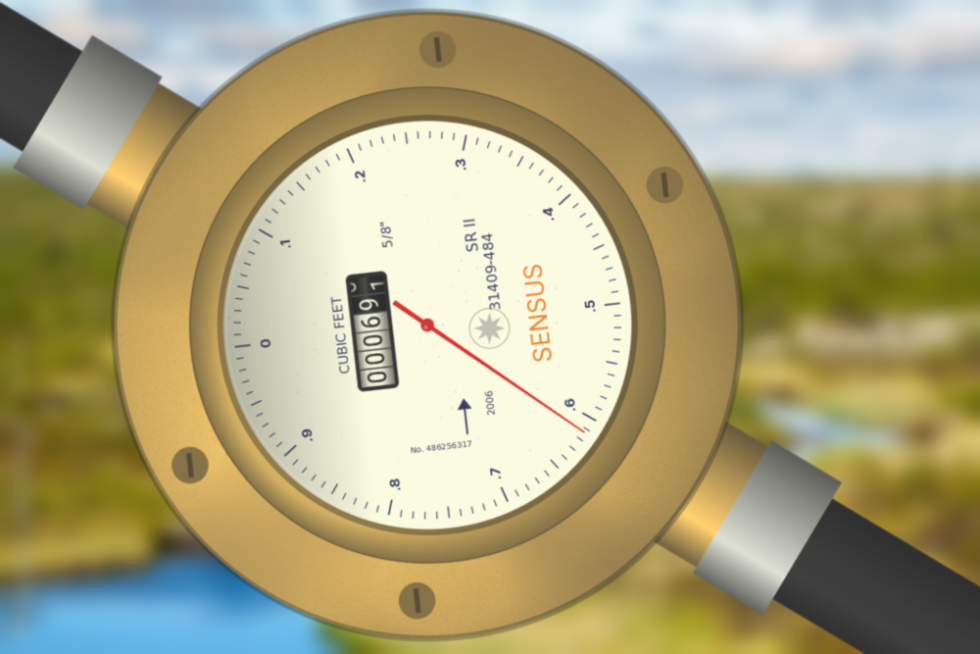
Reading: ft³ 690.61
